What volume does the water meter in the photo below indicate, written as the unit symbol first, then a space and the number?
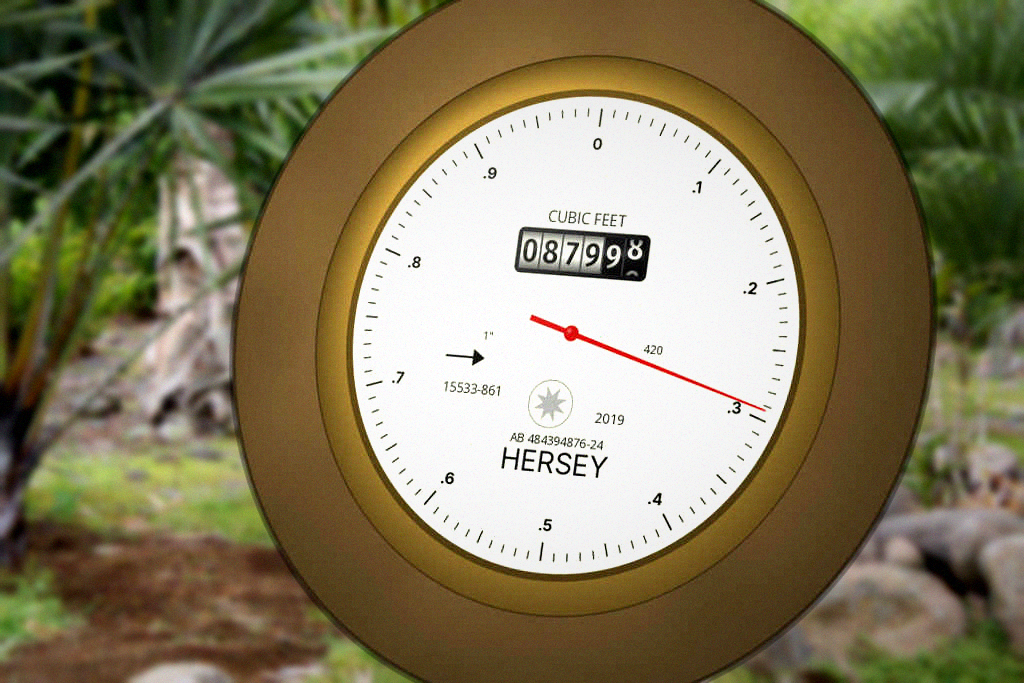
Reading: ft³ 87998.29
